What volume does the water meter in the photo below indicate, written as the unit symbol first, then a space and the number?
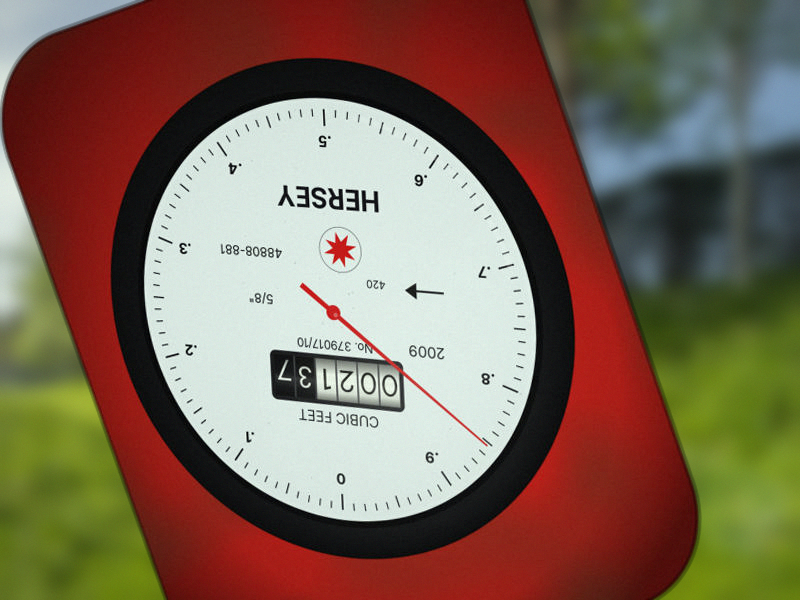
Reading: ft³ 2136.85
